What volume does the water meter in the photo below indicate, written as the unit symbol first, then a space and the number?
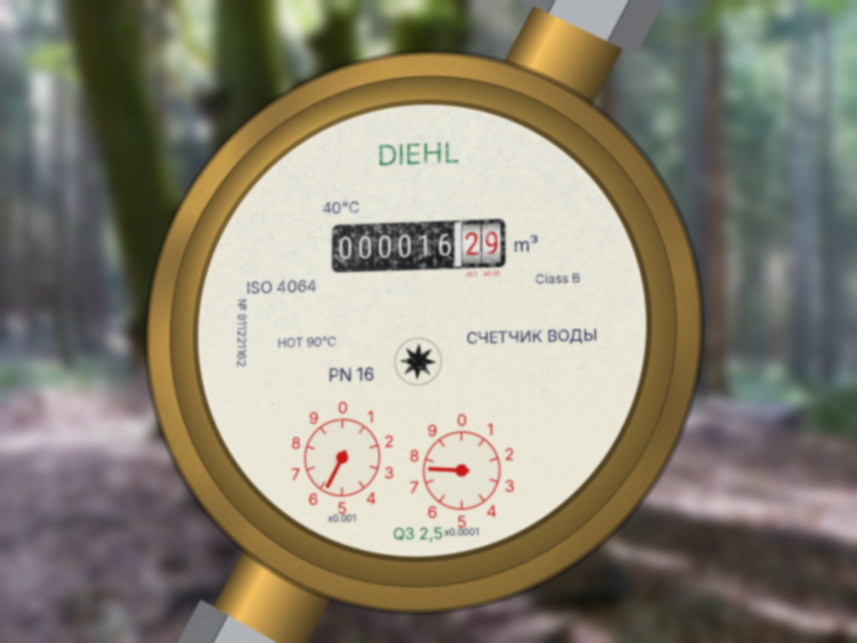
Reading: m³ 16.2957
